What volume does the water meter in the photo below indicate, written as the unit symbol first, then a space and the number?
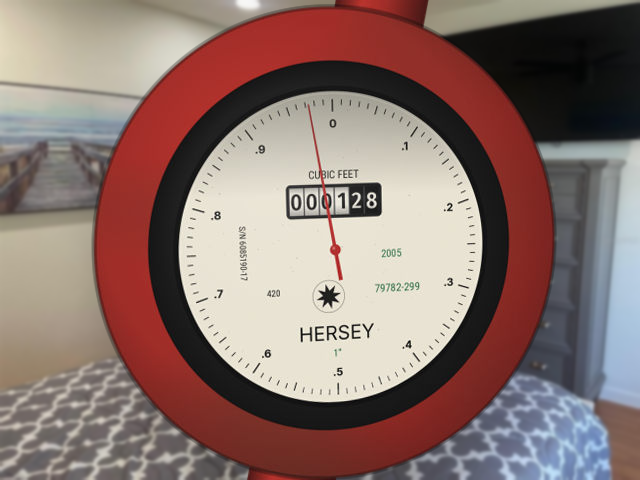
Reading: ft³ 127.97
